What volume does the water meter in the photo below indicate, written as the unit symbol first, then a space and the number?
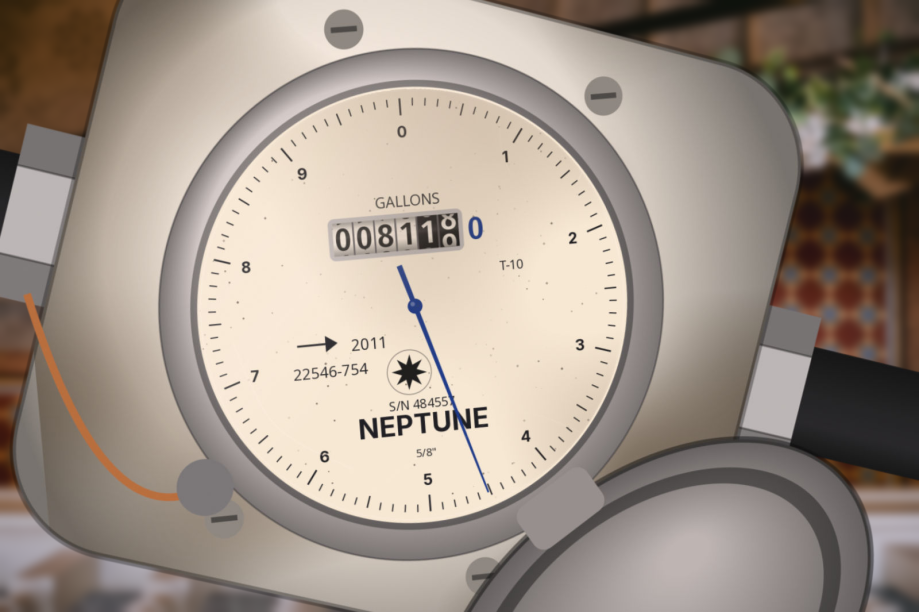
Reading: gal 81184.5
